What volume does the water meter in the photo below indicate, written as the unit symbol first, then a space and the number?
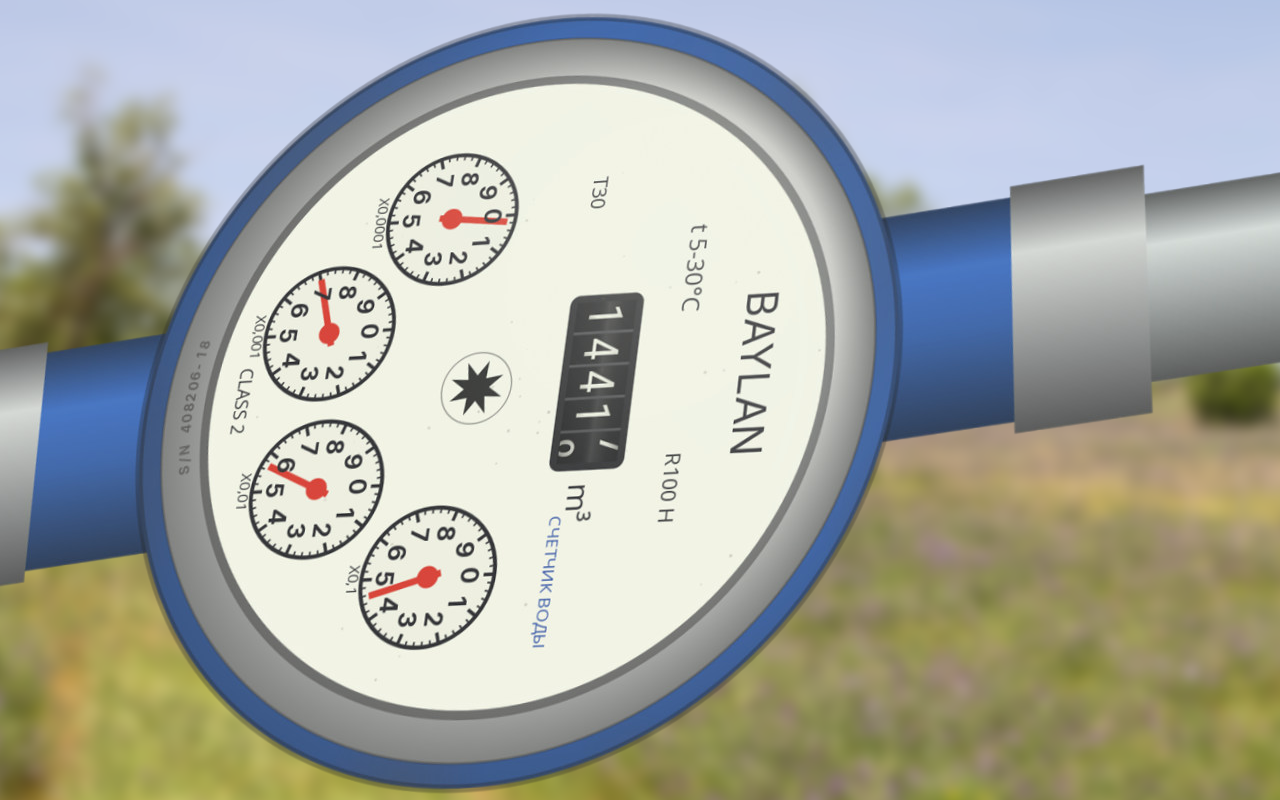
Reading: m³ 14417.4570
